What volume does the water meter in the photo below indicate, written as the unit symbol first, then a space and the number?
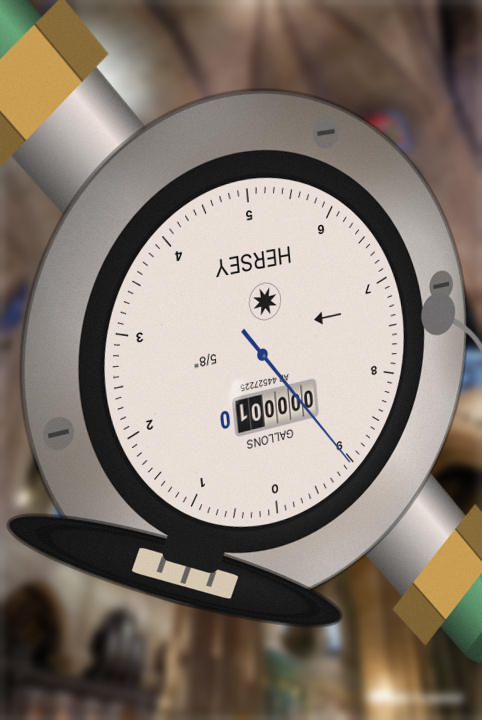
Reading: gal 9.0
